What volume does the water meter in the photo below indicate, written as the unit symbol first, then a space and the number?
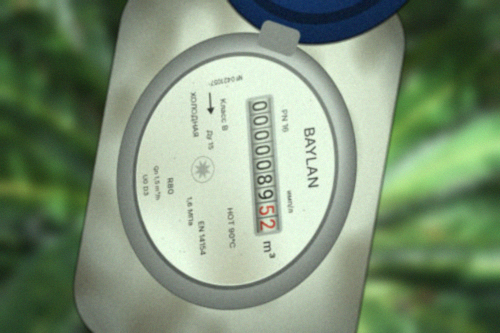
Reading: m³ 89.52
